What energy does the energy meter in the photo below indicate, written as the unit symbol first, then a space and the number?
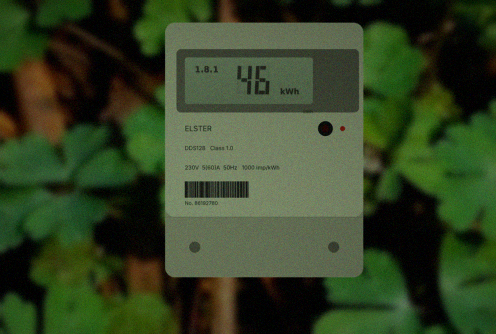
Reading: kWh 46
